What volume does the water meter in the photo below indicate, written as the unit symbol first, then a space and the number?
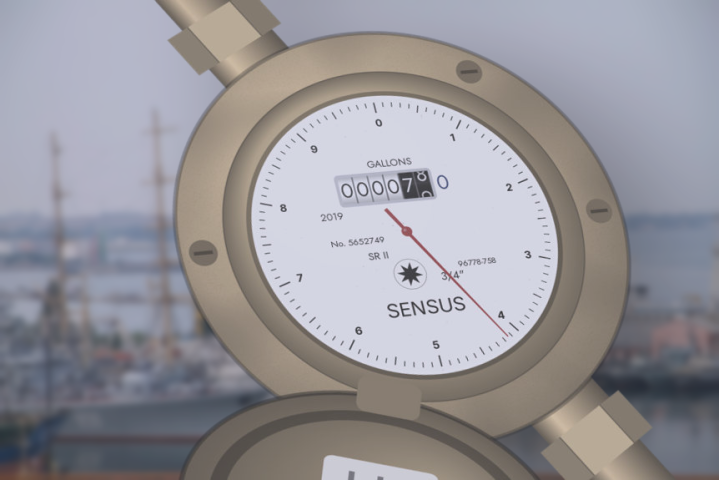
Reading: gal 784.1
